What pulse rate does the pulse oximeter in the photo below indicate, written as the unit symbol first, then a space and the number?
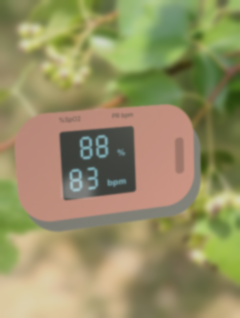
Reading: bpm 83
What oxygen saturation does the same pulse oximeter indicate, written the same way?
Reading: % 88
